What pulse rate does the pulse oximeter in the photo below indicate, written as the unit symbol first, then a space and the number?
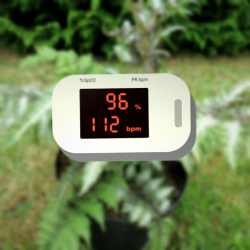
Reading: bpm 112
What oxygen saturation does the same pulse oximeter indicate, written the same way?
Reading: % 96
